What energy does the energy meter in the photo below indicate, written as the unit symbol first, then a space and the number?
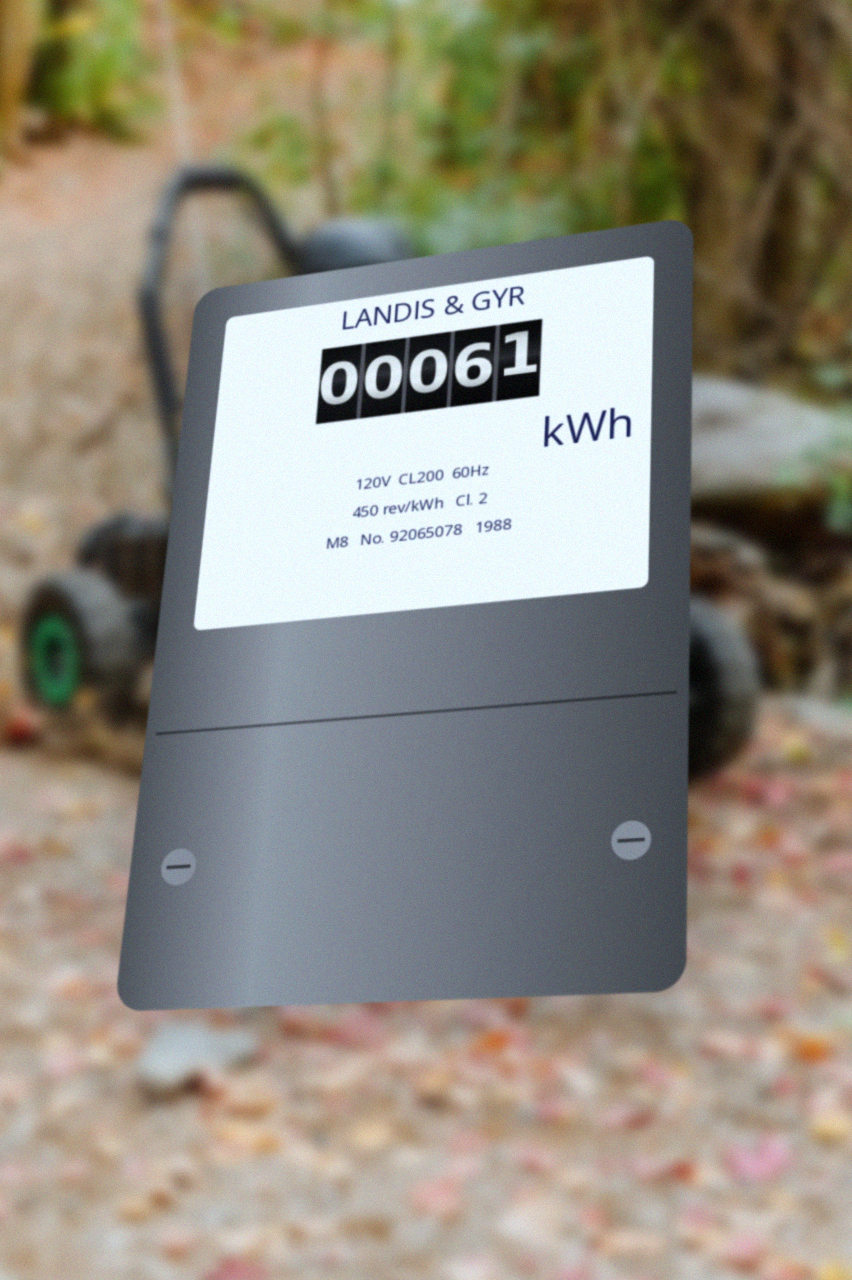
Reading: kWh 61
